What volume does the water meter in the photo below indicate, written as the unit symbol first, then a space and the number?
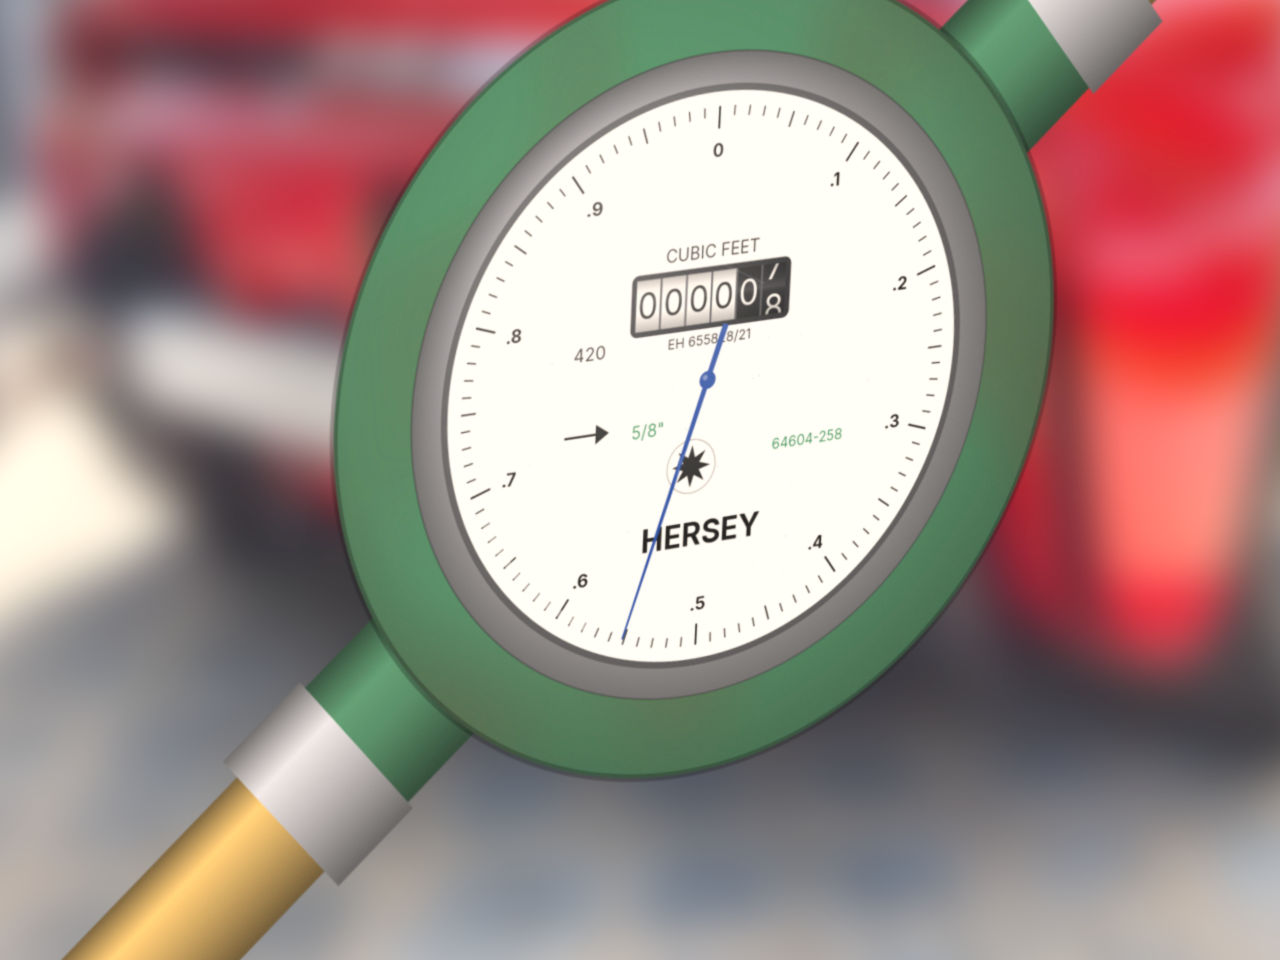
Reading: ft³ 7.55
